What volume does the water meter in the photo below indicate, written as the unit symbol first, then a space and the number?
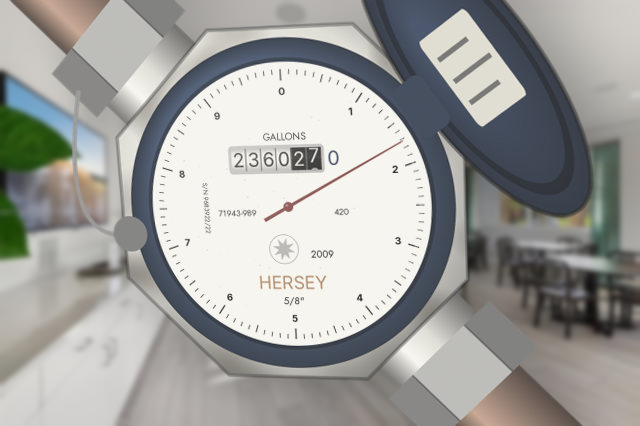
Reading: gal 2360271.7
